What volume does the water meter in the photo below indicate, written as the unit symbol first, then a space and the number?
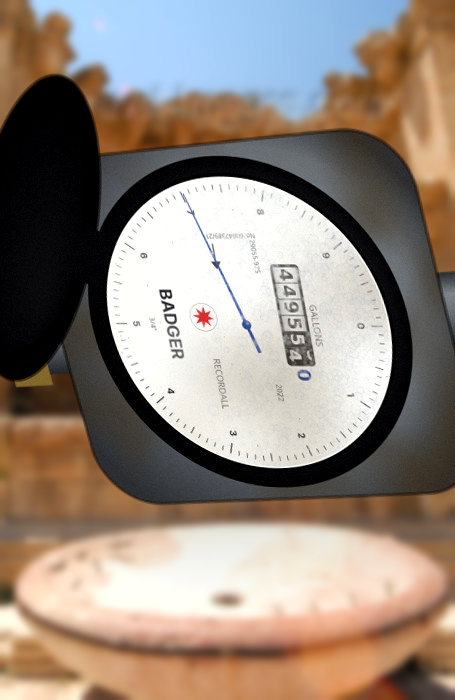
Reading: gal 4495537.0
